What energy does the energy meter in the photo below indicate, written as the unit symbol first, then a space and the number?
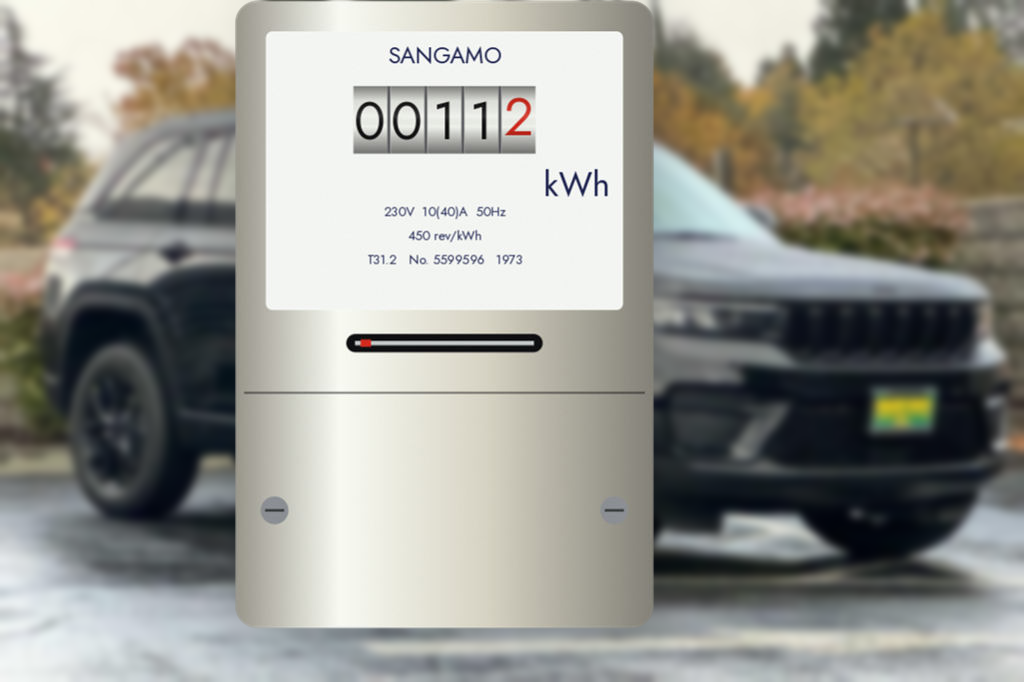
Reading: kWh 11.2
